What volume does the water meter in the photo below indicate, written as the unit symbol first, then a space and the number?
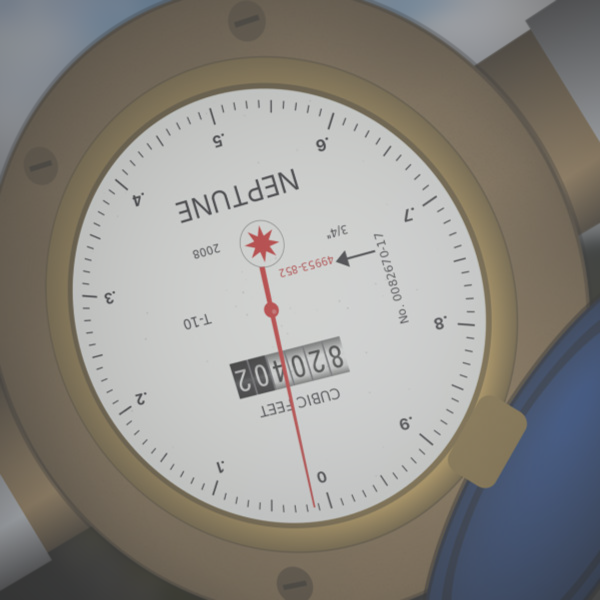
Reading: ft³ 820402.01
